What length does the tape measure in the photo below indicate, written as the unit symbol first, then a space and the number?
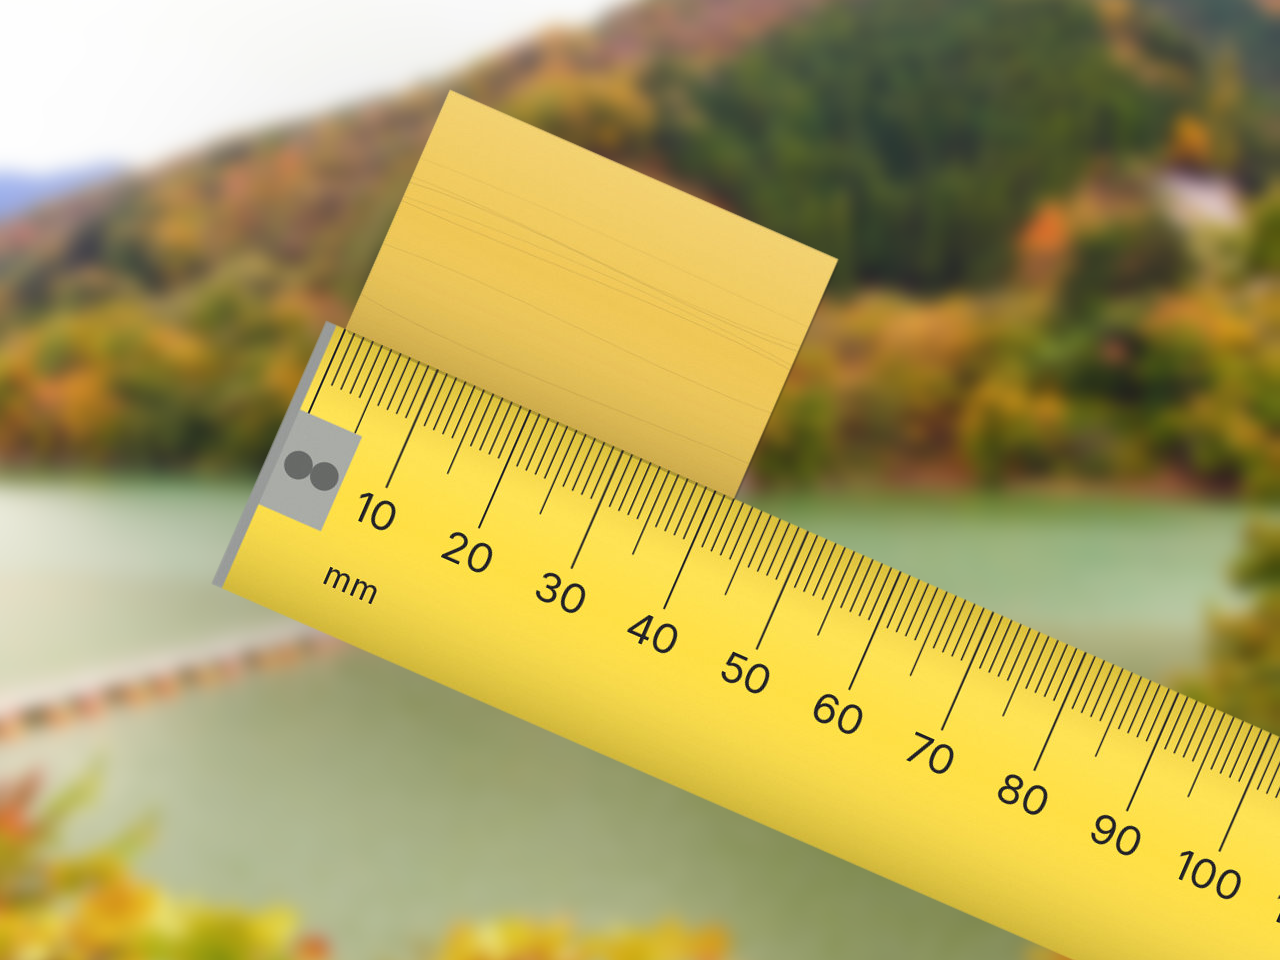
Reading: mm 42
